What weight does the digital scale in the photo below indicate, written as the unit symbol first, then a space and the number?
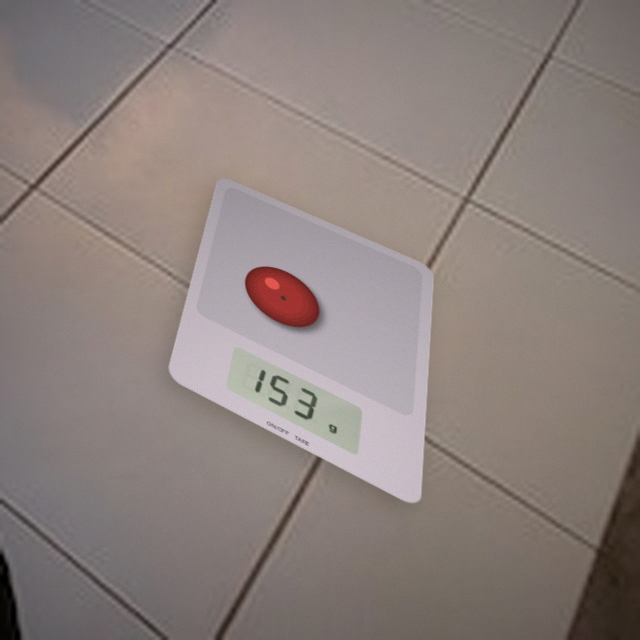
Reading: g 153
